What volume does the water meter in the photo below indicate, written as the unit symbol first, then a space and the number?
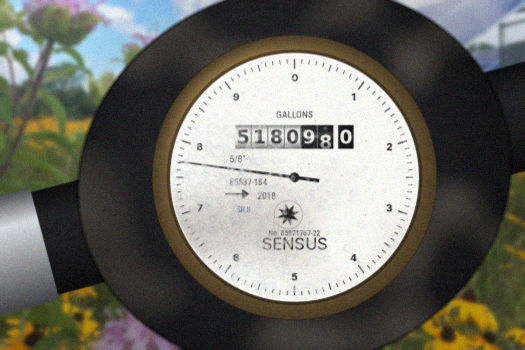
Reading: gal 5180977.7
